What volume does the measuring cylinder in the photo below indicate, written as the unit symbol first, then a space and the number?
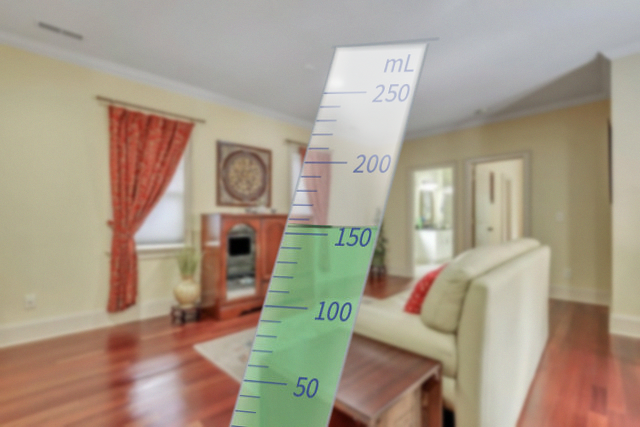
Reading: mL 155
